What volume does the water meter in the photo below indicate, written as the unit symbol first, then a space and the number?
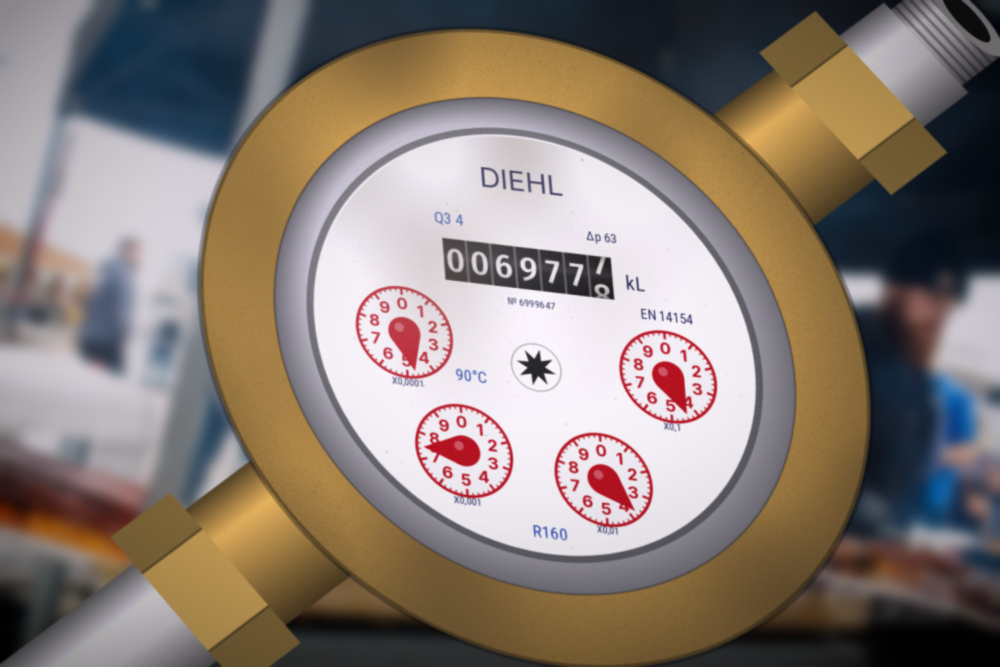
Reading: kL 69777.4374
